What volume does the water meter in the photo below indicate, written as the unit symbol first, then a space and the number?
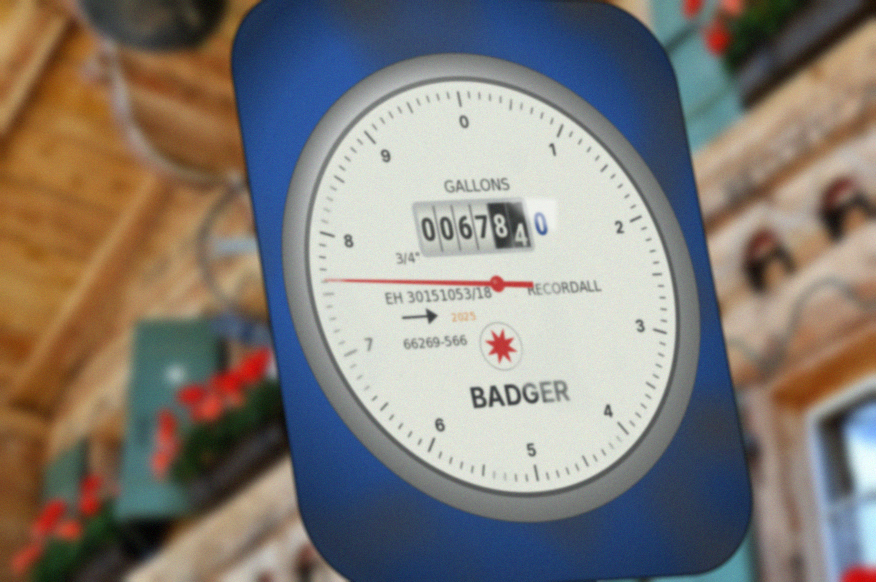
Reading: gal 67837.6
